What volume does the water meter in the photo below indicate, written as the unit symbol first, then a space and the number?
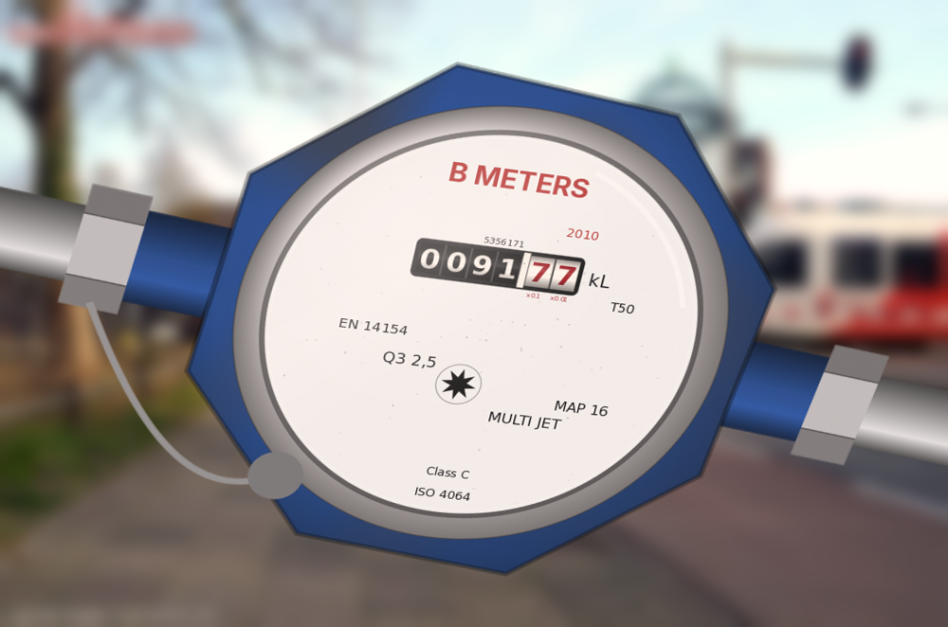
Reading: kL 91.77
